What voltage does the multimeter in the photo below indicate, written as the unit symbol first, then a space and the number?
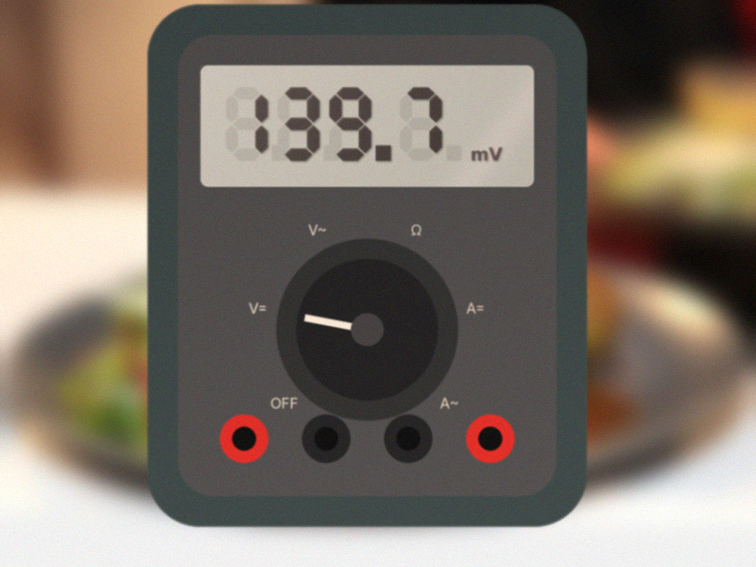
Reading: mV 139.7
